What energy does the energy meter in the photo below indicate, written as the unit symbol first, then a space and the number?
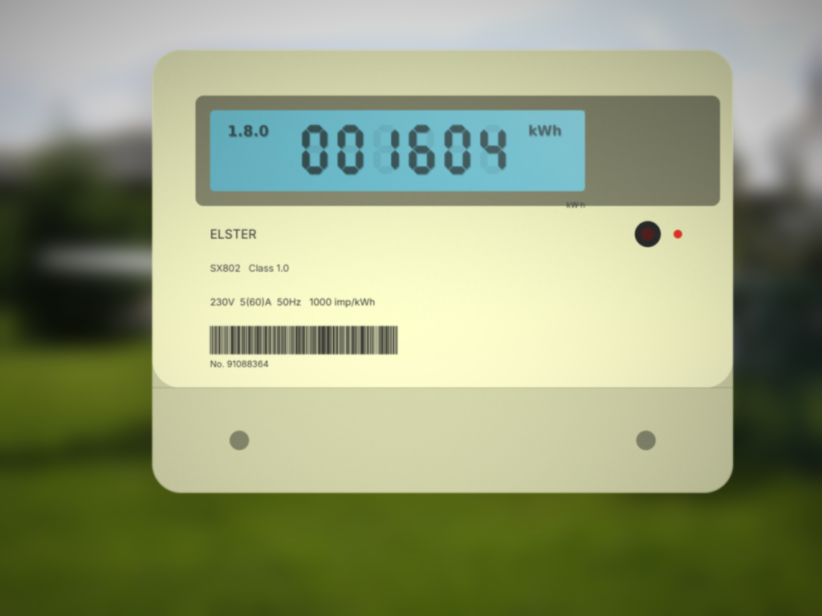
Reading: kWh 1604
